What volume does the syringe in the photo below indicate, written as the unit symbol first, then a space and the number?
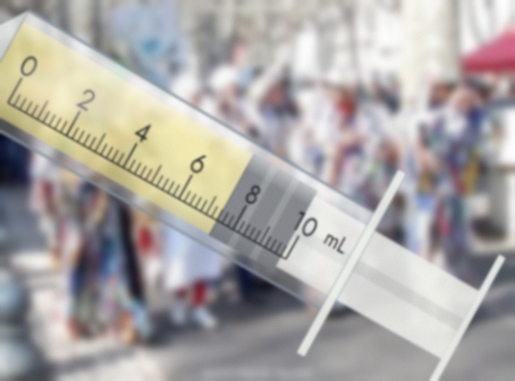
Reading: mL 7.4
